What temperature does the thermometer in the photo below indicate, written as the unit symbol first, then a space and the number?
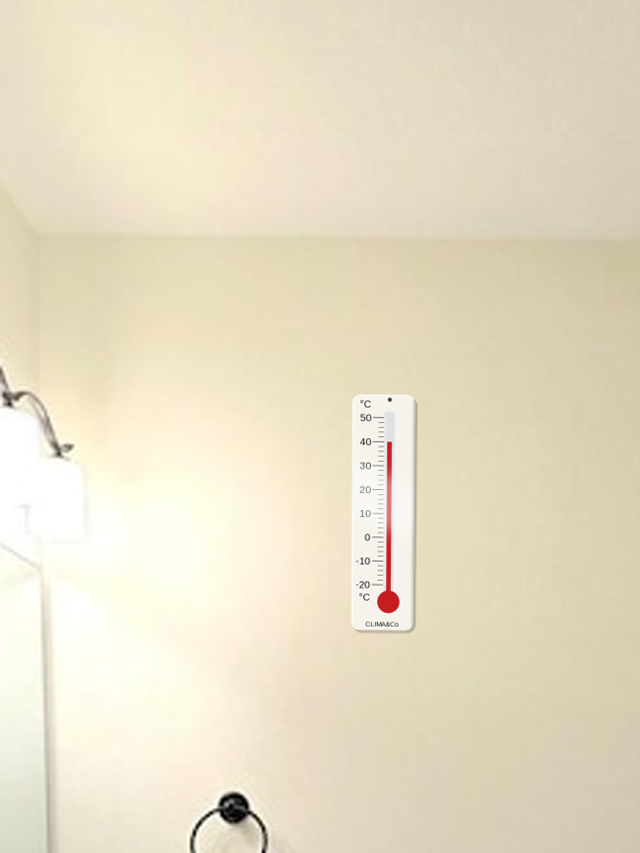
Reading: °C 40
